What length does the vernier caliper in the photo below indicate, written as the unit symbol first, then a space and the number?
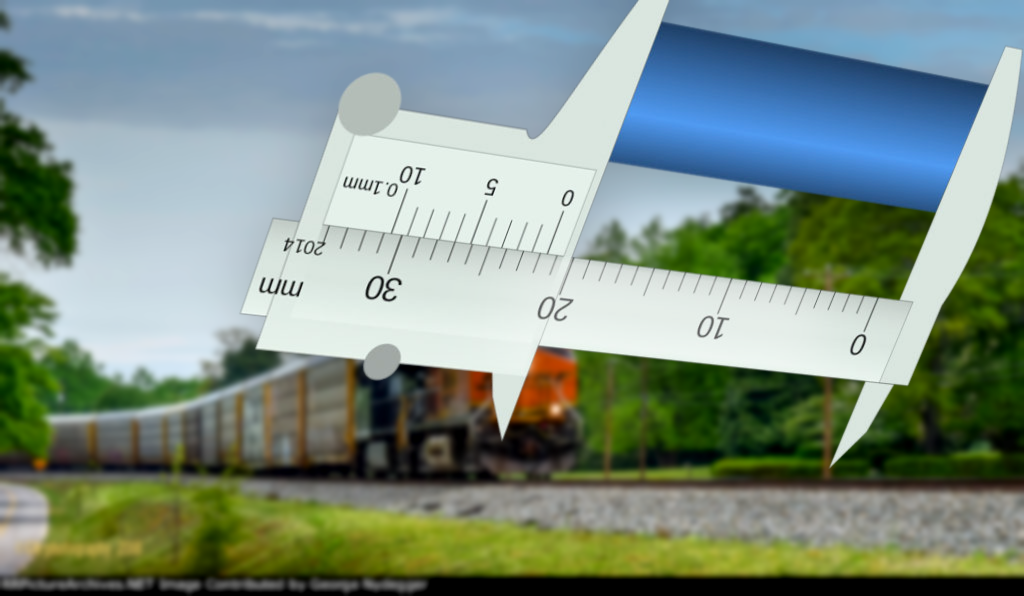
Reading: mm 21.6
